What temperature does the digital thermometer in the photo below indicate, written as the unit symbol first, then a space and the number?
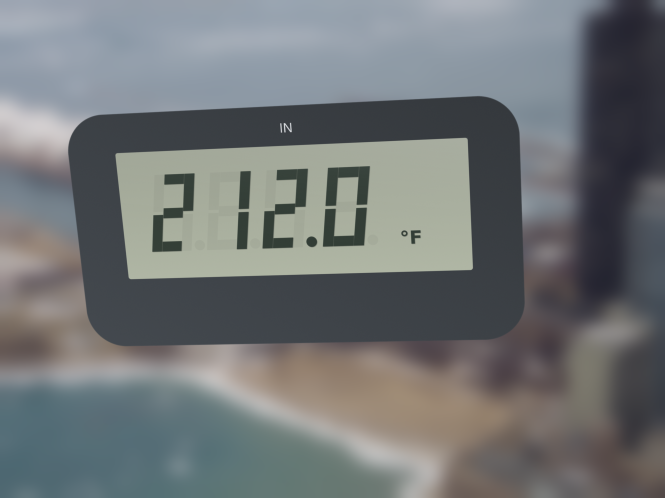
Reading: °F 212.0
